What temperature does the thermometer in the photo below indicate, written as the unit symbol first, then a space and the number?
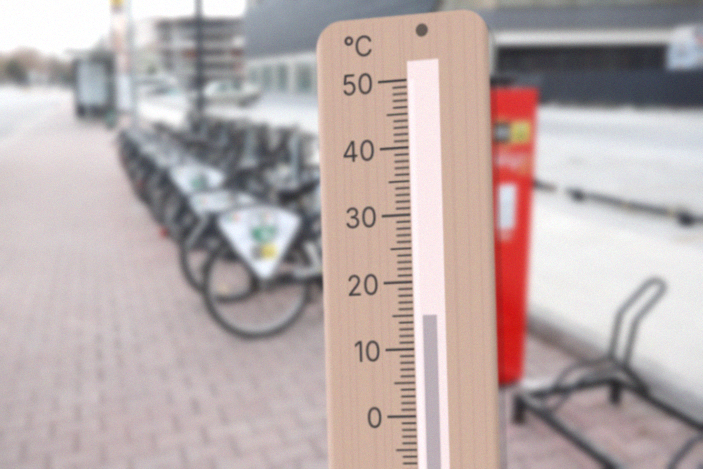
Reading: °C 15
